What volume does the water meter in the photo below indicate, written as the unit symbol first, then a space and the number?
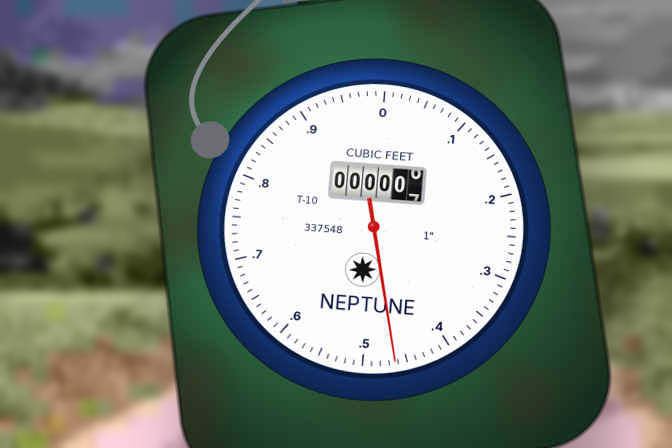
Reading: ft³ 6.46
